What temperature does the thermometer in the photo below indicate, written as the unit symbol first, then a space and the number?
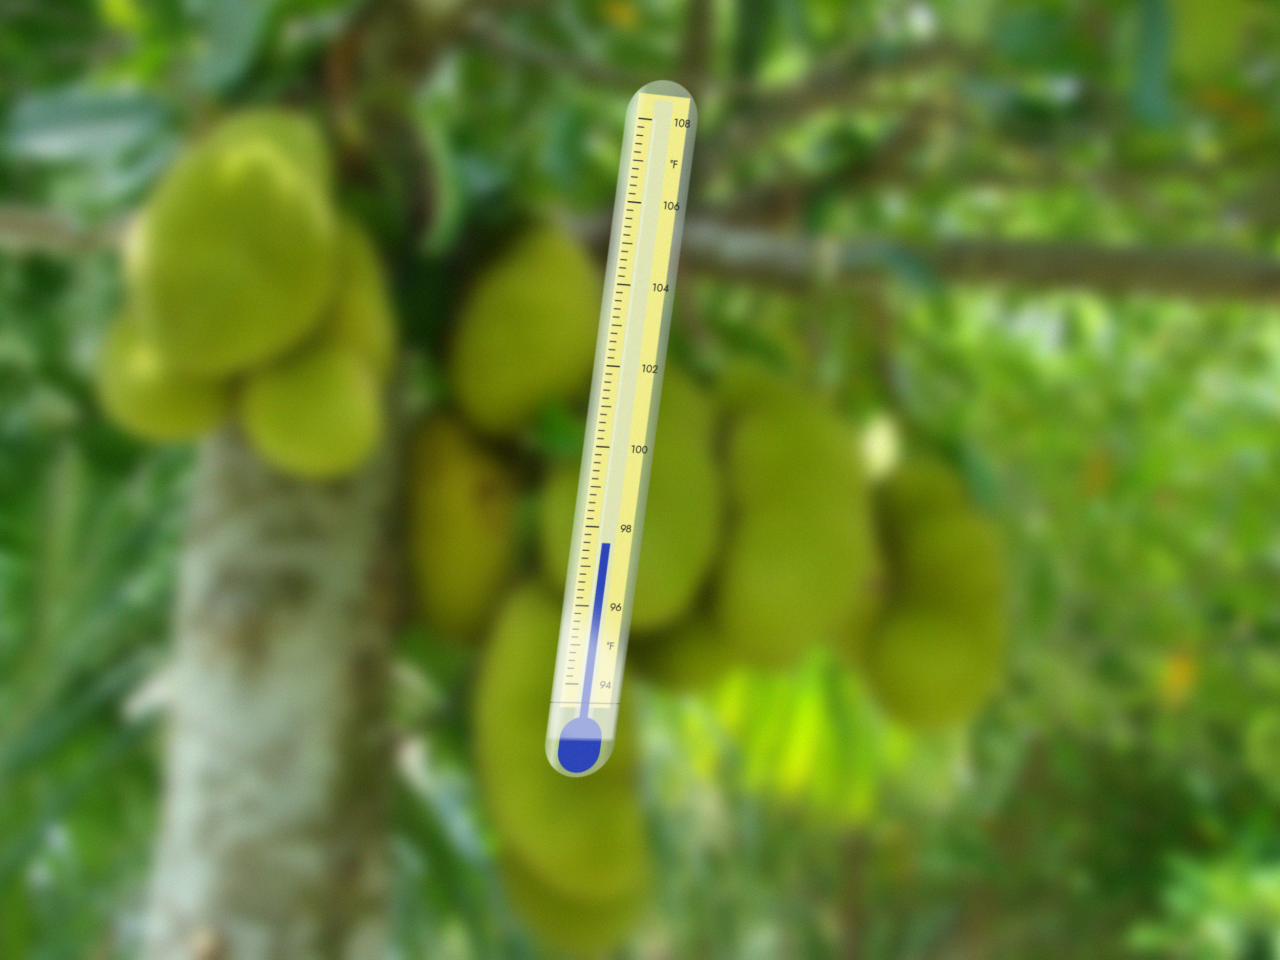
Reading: °F 97.6
